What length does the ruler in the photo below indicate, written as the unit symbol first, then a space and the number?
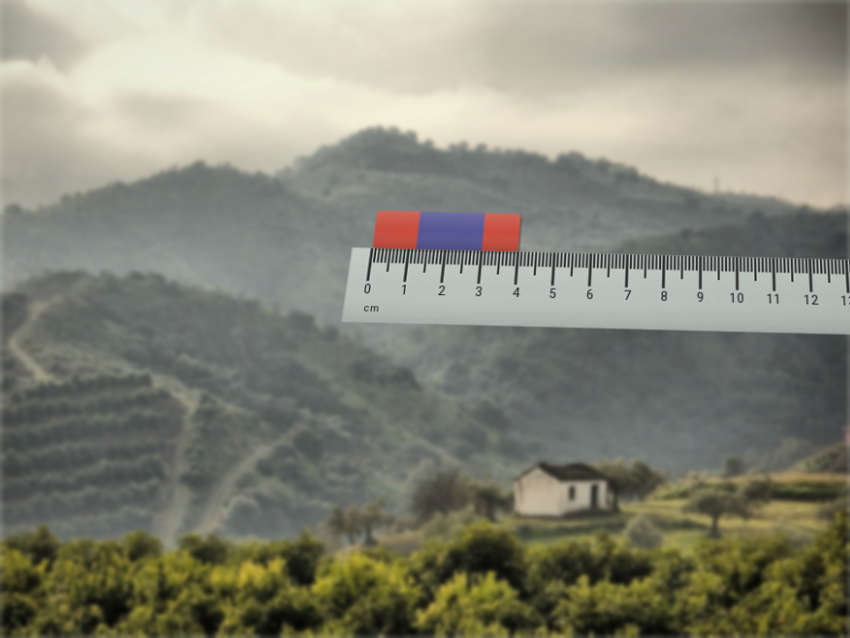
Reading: cm 4
